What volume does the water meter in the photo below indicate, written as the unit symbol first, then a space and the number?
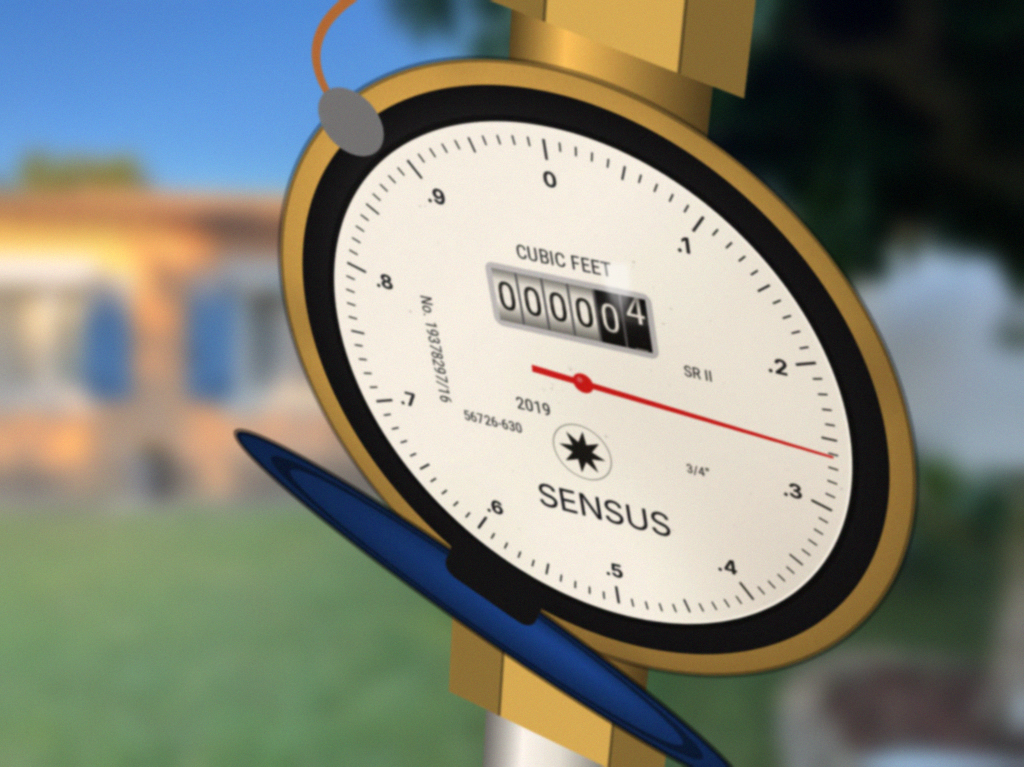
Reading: ft³ 4.26
